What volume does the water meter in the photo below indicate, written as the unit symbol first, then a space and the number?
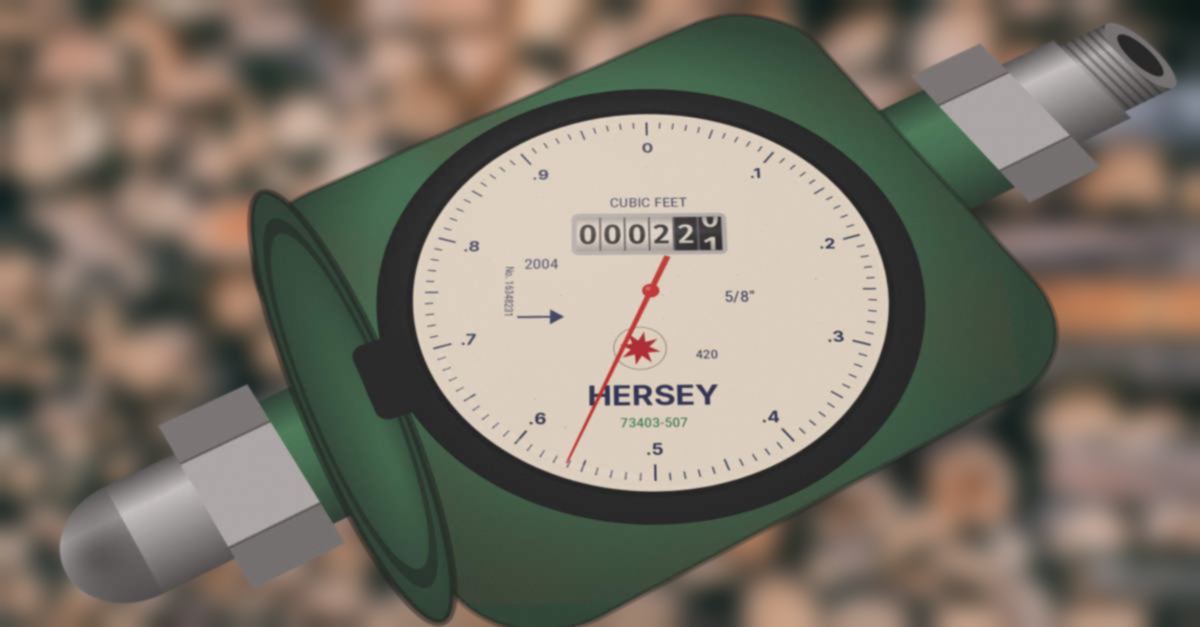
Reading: ft³ 220.56
